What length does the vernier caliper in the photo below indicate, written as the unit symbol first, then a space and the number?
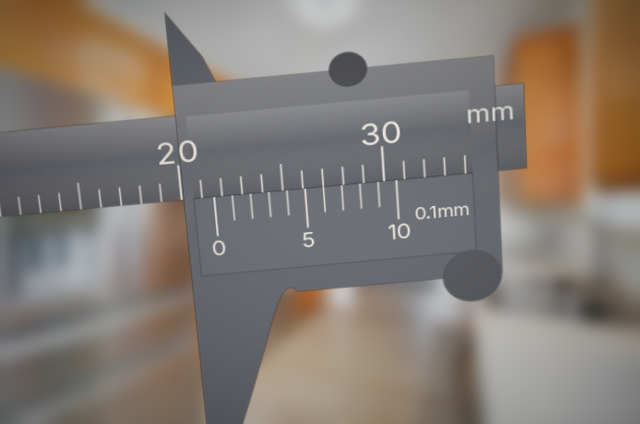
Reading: mm 21.6
